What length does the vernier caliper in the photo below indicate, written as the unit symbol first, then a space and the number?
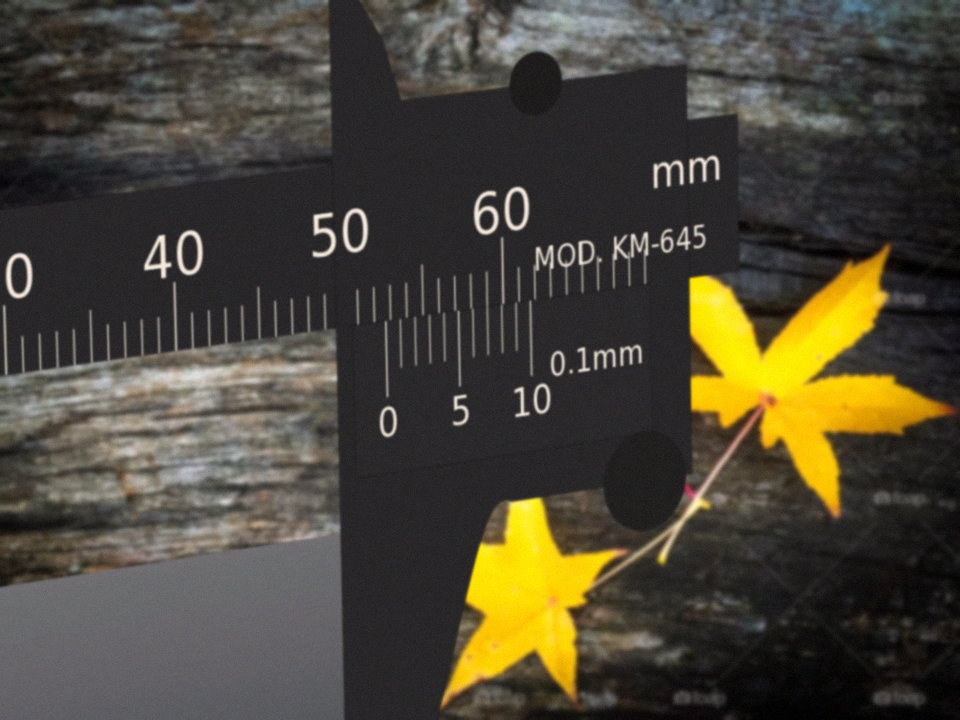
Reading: mm 52.7
